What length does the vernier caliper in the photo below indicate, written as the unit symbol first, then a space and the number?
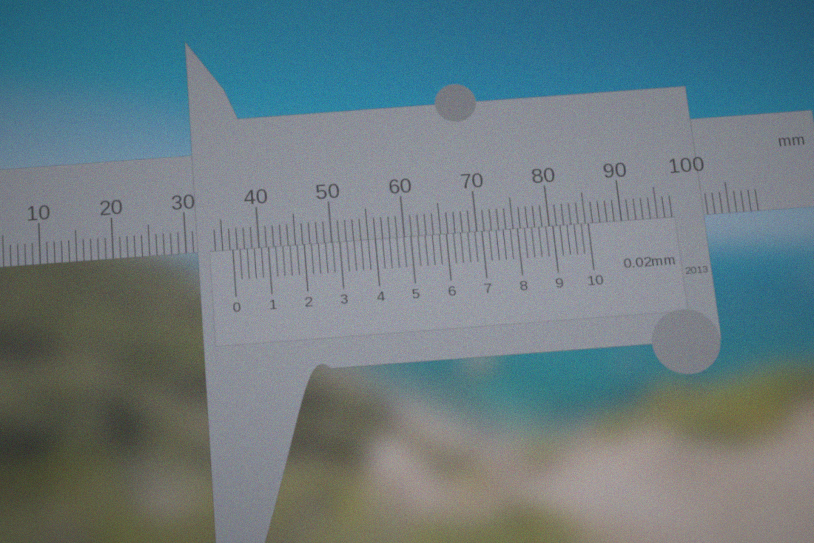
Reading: mm 36.4
